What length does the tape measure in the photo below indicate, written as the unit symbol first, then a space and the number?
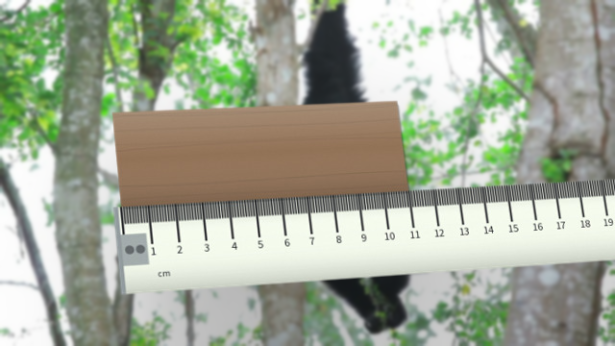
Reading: cm 11
